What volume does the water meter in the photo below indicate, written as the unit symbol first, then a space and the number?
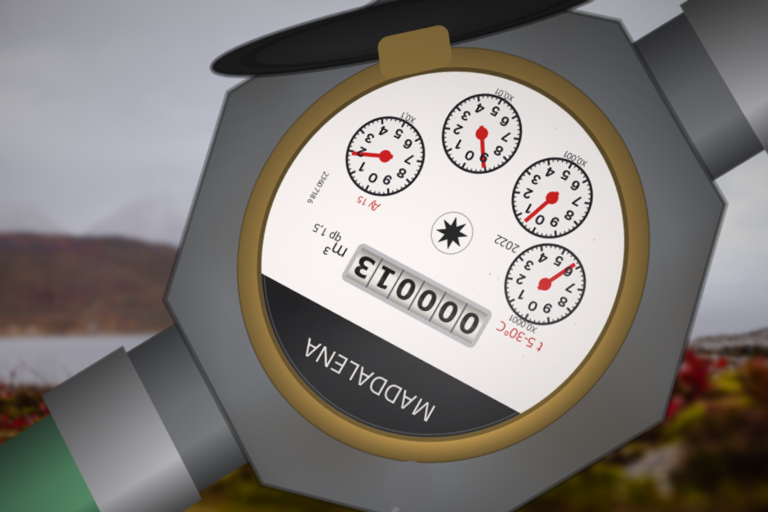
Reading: m³ 13.1905
